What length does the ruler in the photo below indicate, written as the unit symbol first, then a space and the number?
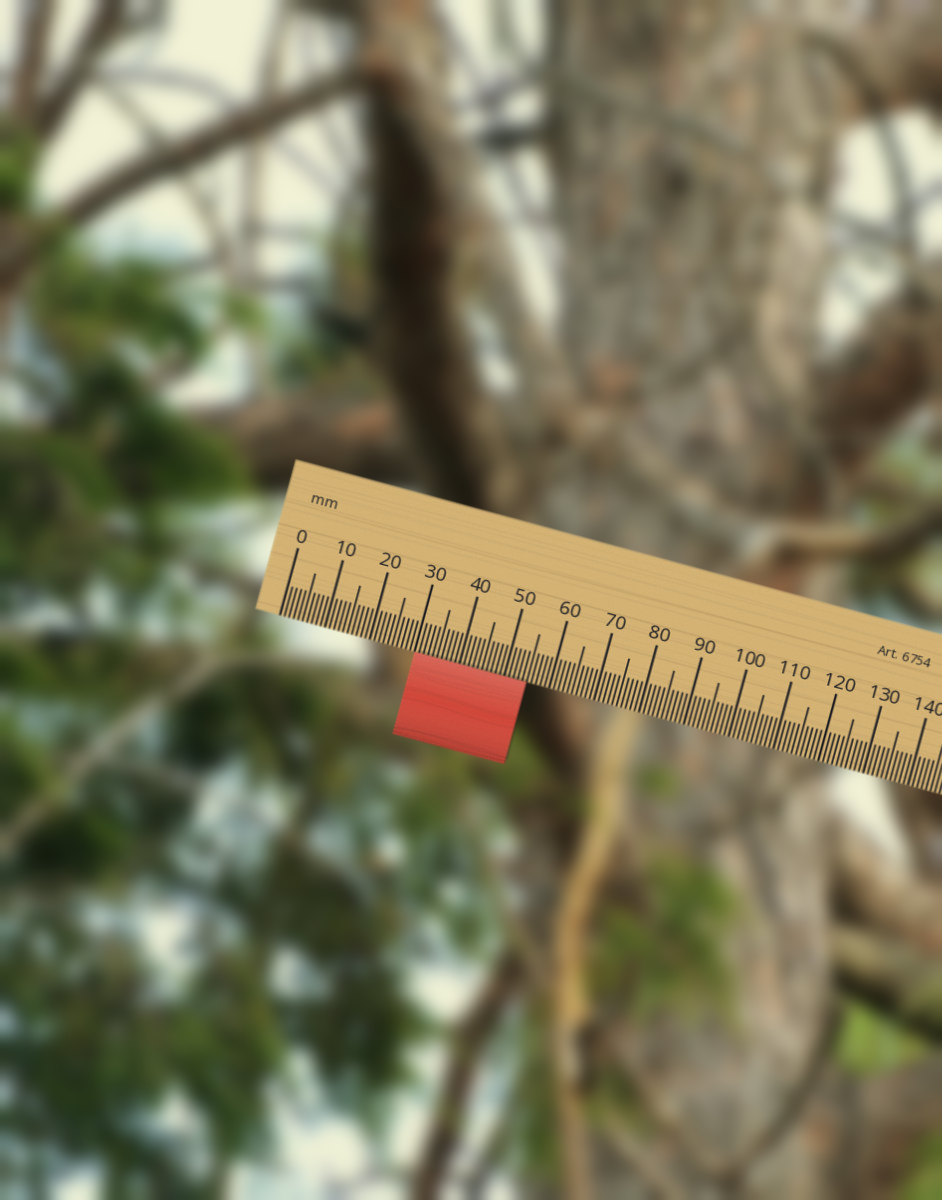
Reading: mm 25
